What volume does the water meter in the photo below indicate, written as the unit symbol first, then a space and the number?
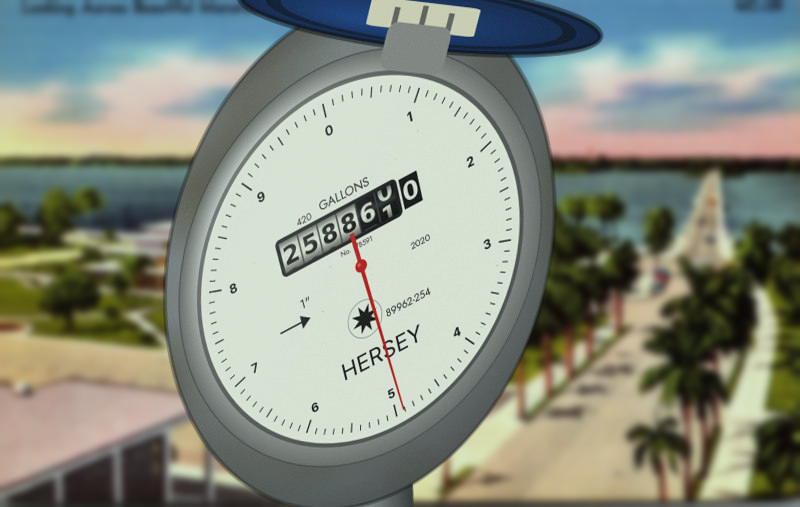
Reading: gal 2588604.9
